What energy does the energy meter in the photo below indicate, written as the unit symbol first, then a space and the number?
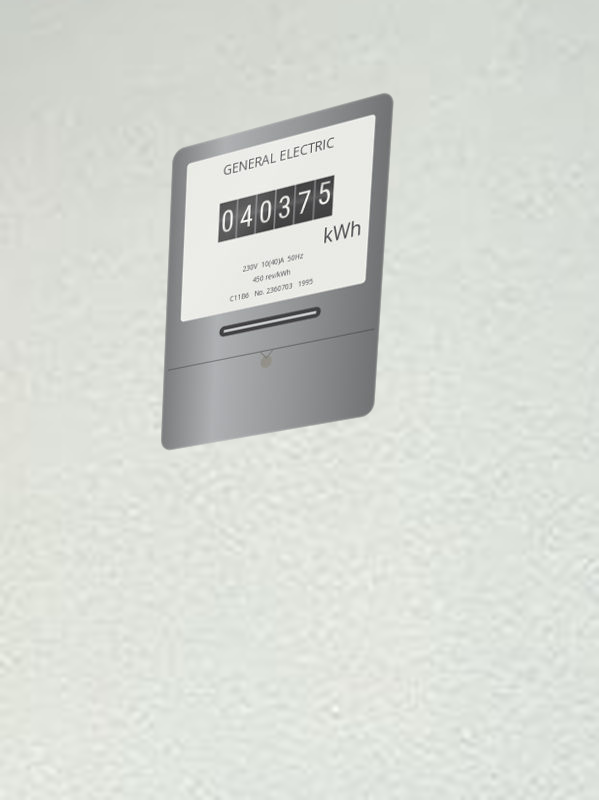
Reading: kWh 40375
